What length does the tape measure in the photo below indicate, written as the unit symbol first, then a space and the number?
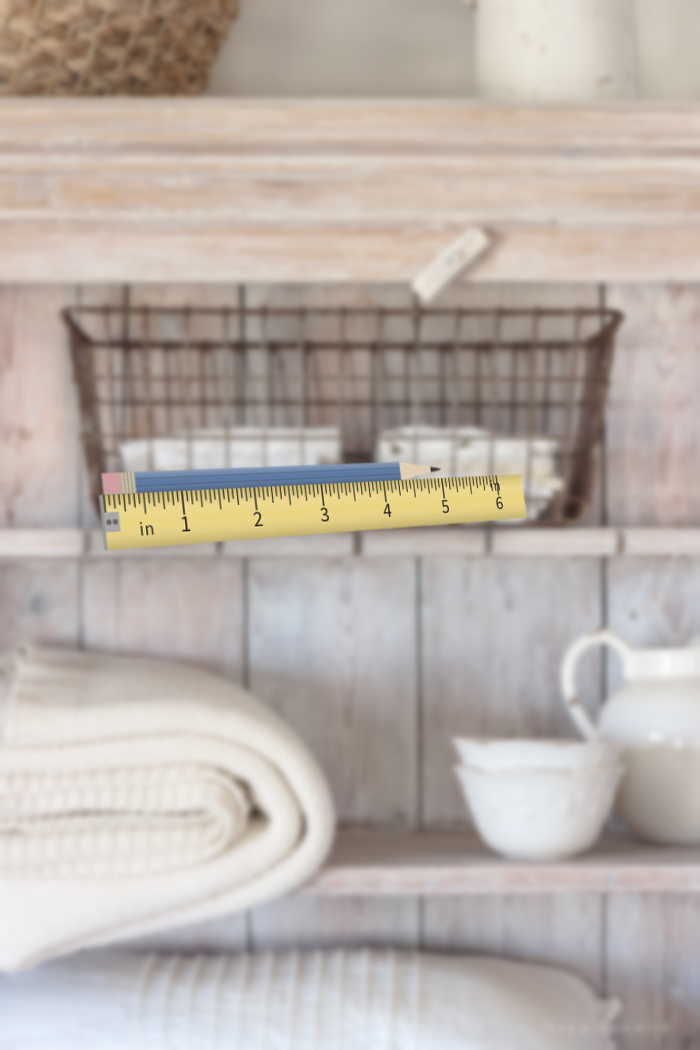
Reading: in 5
